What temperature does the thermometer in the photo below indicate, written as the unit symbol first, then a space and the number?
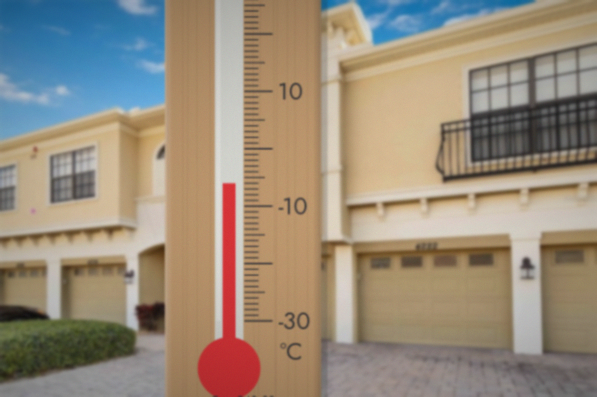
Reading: °C -6
